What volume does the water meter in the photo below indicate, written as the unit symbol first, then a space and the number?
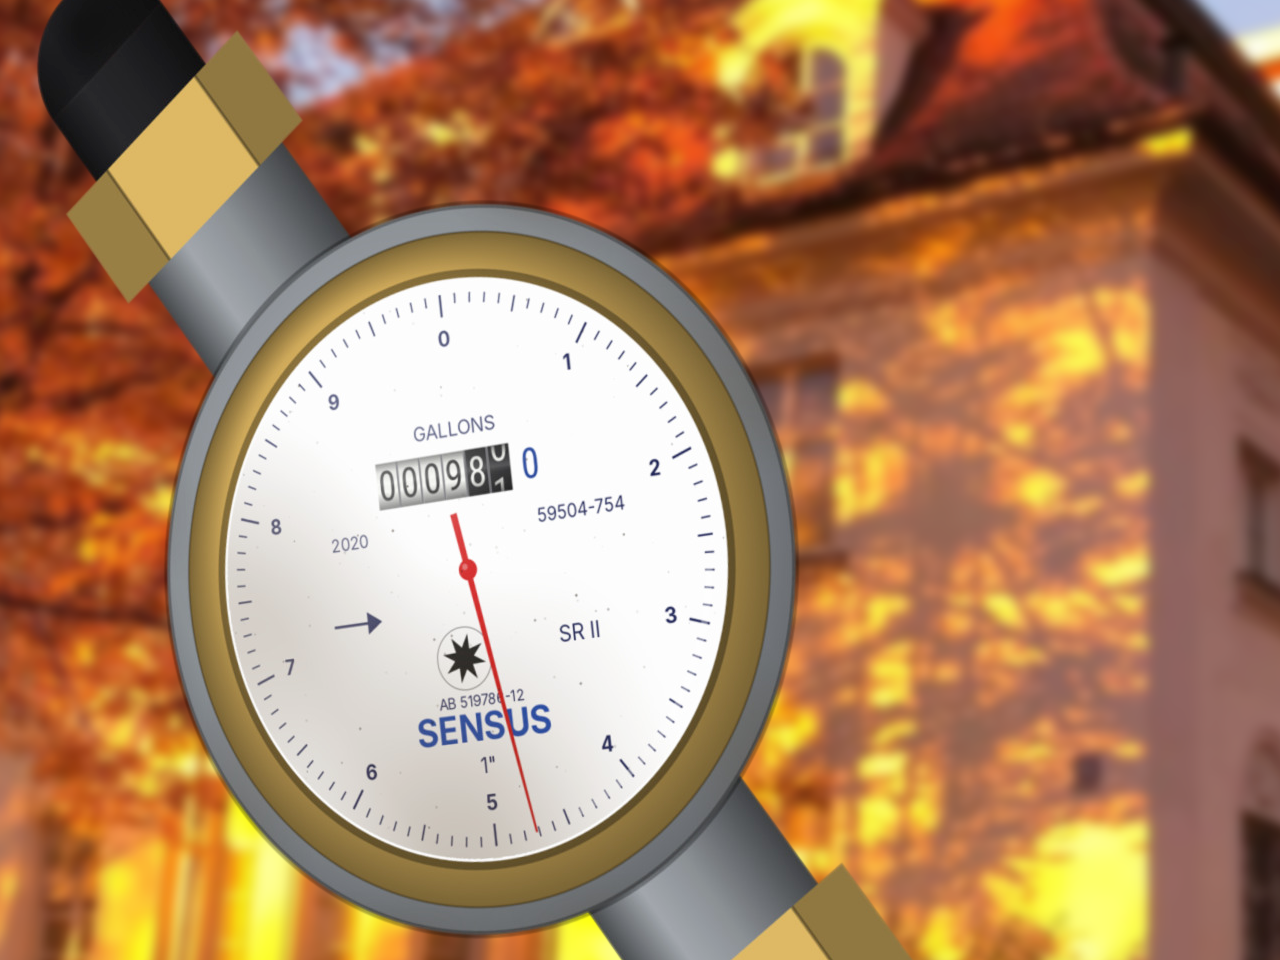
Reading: gal 9804.7
